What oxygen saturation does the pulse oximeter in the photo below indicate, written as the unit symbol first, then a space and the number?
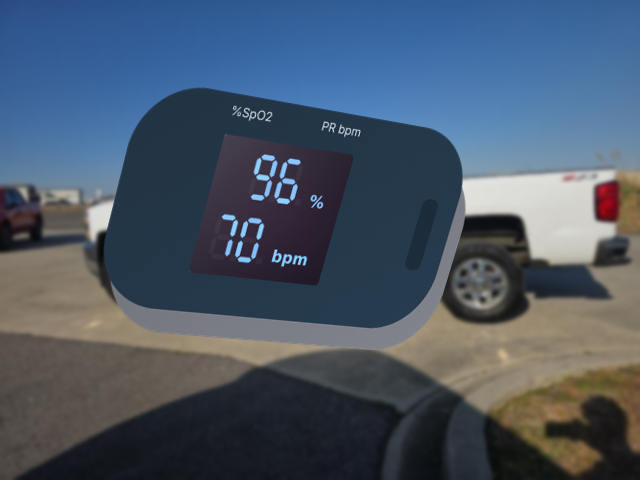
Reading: % 96
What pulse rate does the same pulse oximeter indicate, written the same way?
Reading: bpm 70
